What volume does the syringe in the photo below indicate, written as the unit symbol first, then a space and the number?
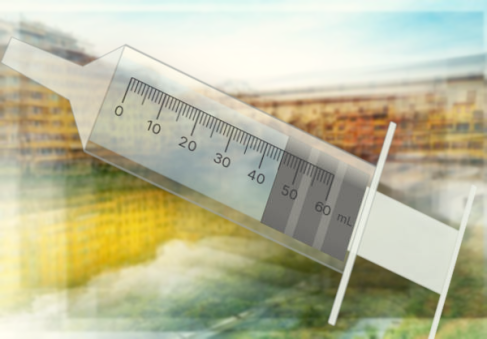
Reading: mL 45
